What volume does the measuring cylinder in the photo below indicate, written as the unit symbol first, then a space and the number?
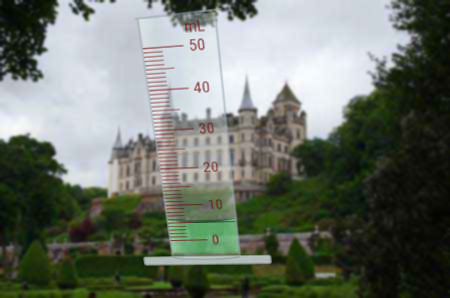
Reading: mL 5
